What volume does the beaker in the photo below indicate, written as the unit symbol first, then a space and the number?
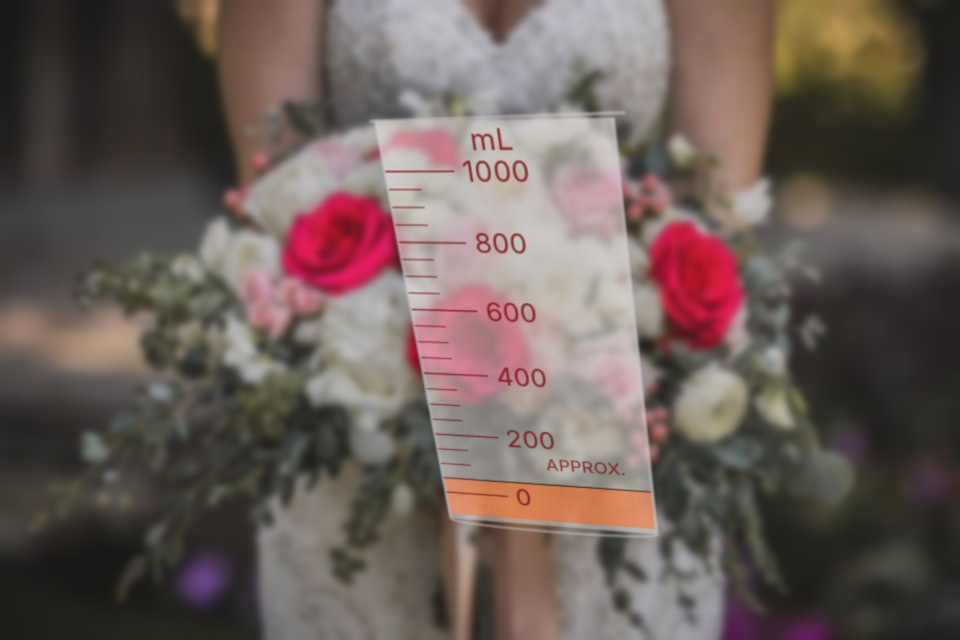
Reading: mL 50
